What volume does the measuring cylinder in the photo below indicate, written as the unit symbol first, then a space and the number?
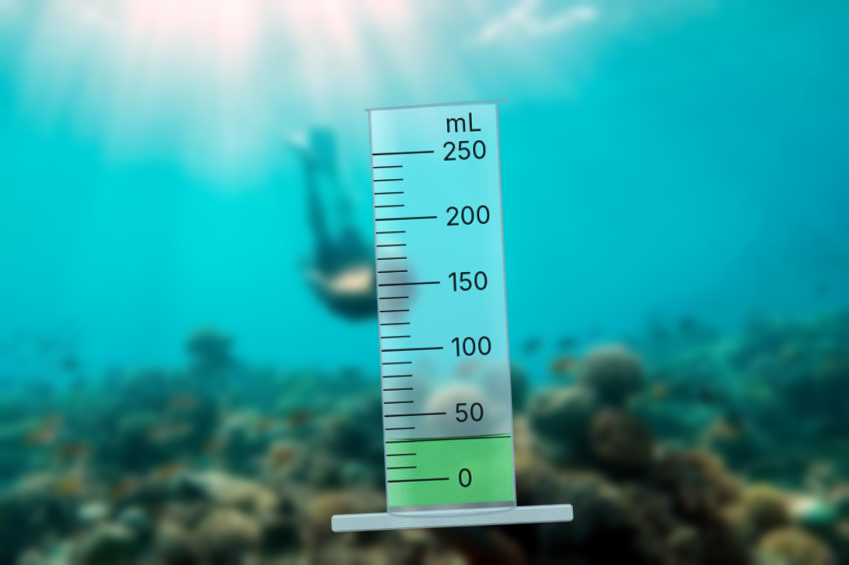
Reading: mL 30
